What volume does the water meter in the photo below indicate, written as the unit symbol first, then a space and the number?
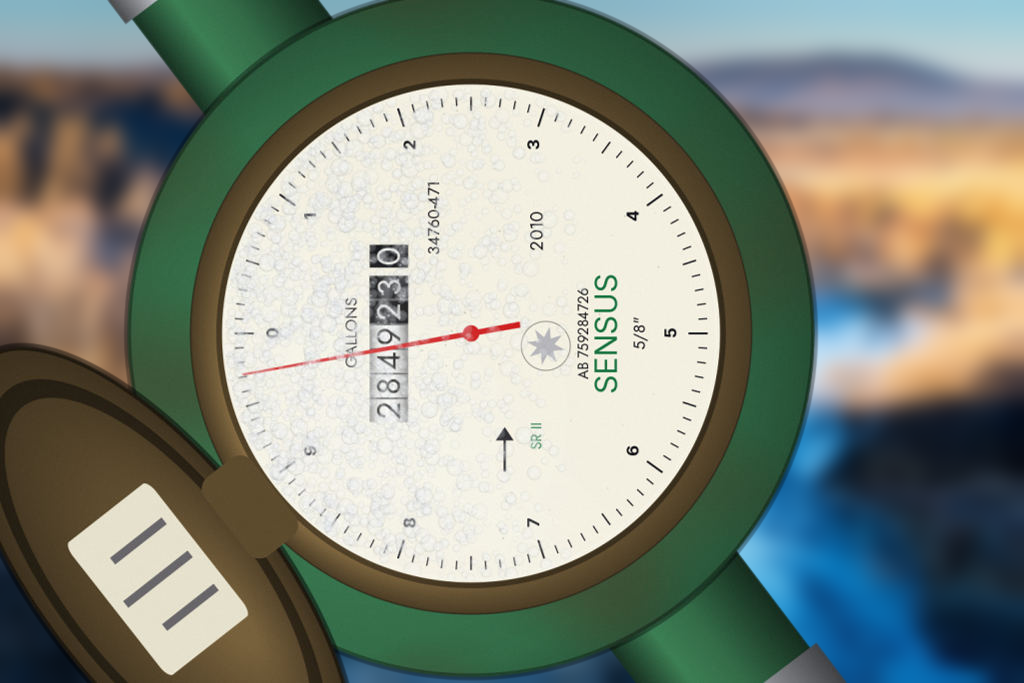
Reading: gal 2849229.7
